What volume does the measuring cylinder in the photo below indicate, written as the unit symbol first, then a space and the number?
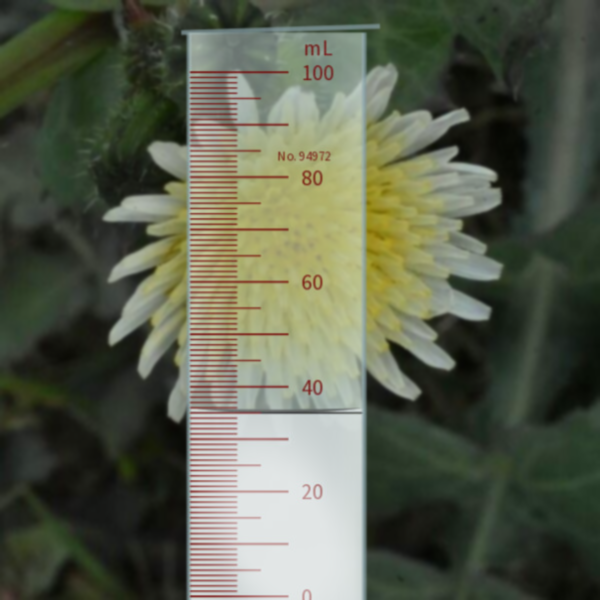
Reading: mL 35
